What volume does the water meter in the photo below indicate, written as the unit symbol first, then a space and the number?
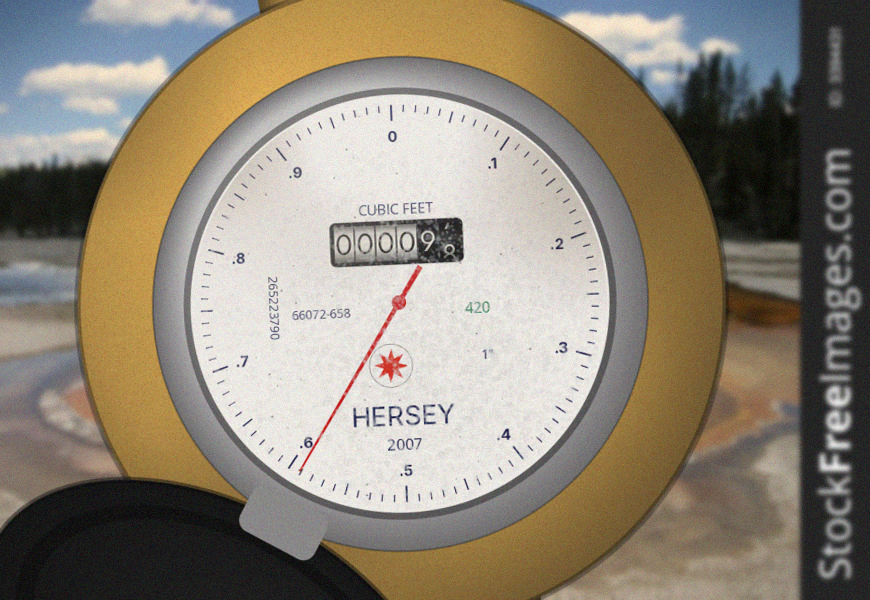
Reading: ft³ 97.59
